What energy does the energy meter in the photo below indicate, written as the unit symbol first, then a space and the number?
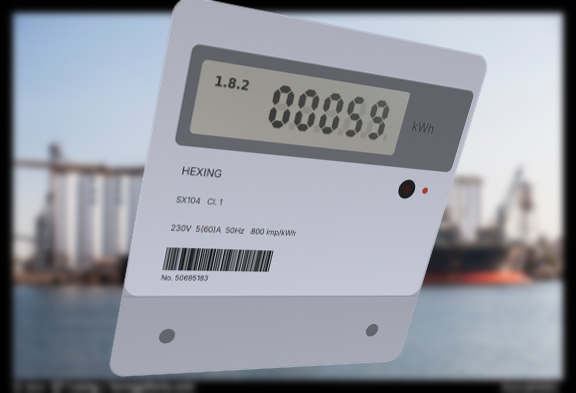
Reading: kWh 59
